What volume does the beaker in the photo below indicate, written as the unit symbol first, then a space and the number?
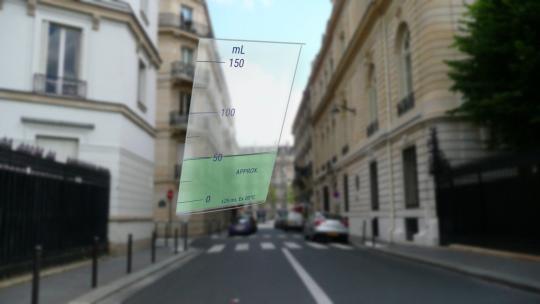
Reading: mL 50
